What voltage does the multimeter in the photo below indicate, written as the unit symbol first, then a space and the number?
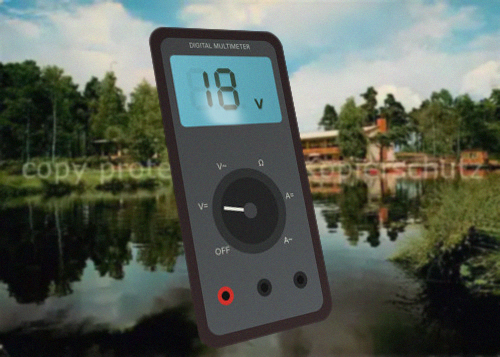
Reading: V 18
